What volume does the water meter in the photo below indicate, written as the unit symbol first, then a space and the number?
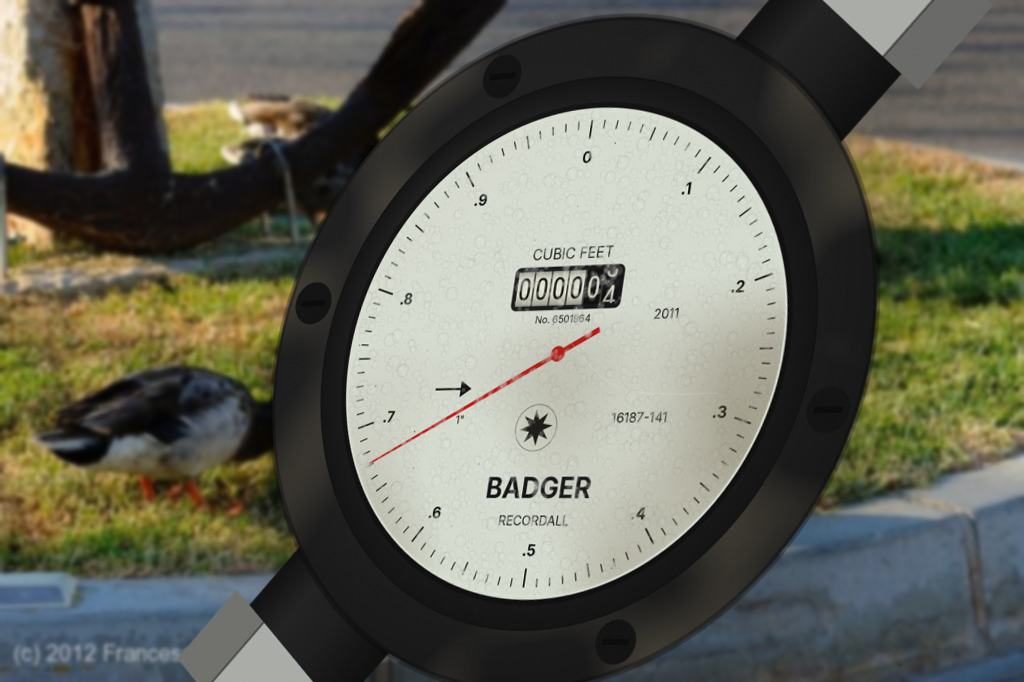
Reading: ft³ 3.67
